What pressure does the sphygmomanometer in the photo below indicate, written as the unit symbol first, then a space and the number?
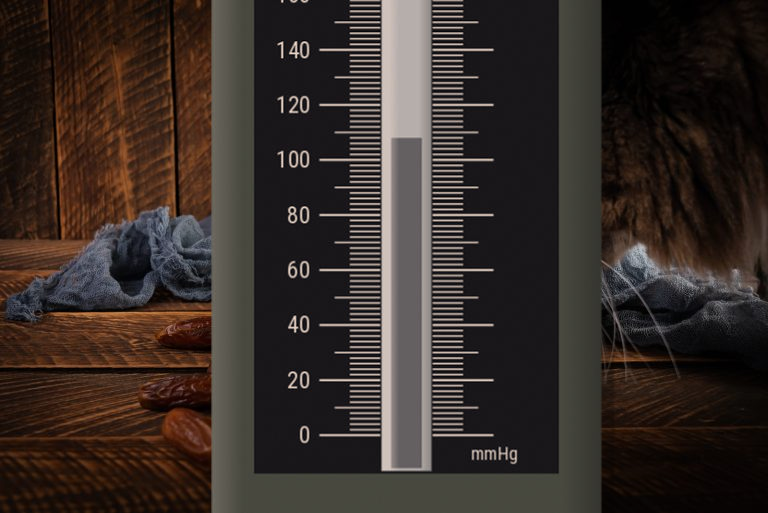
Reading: mmHg 108
